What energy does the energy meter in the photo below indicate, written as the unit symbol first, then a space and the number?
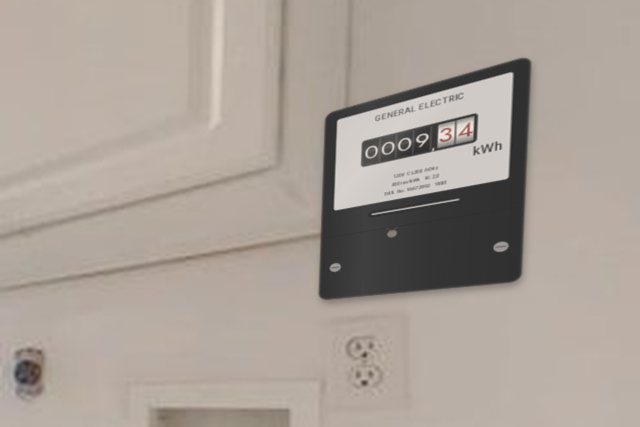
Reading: kWh 9.34
